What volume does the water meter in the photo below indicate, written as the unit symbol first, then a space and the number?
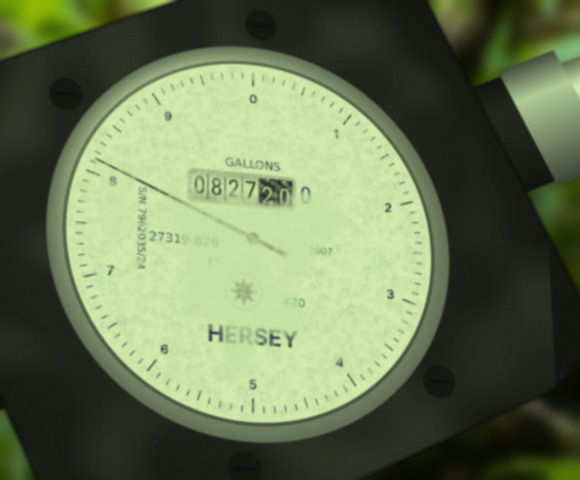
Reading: gal 827198.1
